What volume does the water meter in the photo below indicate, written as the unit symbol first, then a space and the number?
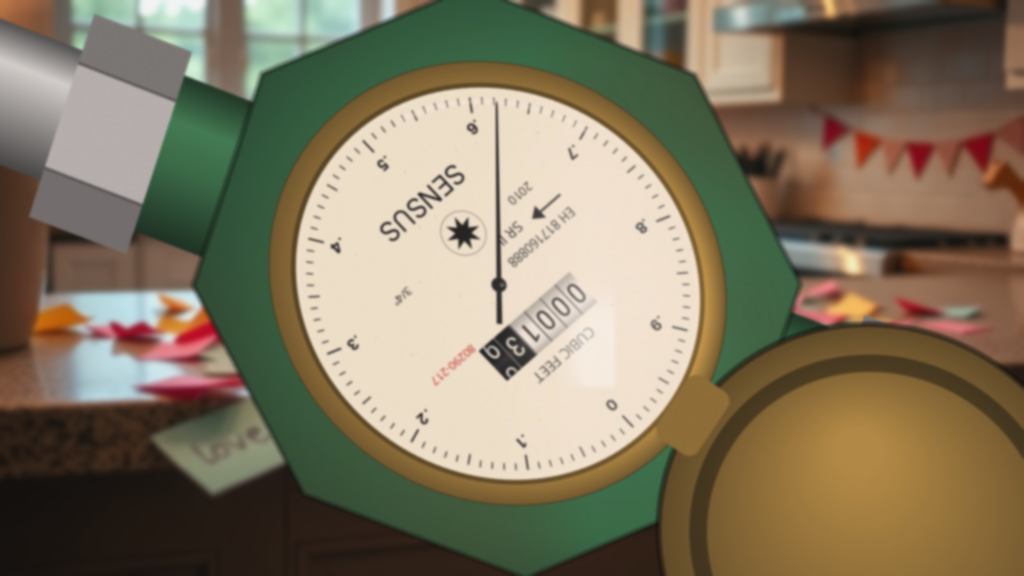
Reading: ft³ 138.62
